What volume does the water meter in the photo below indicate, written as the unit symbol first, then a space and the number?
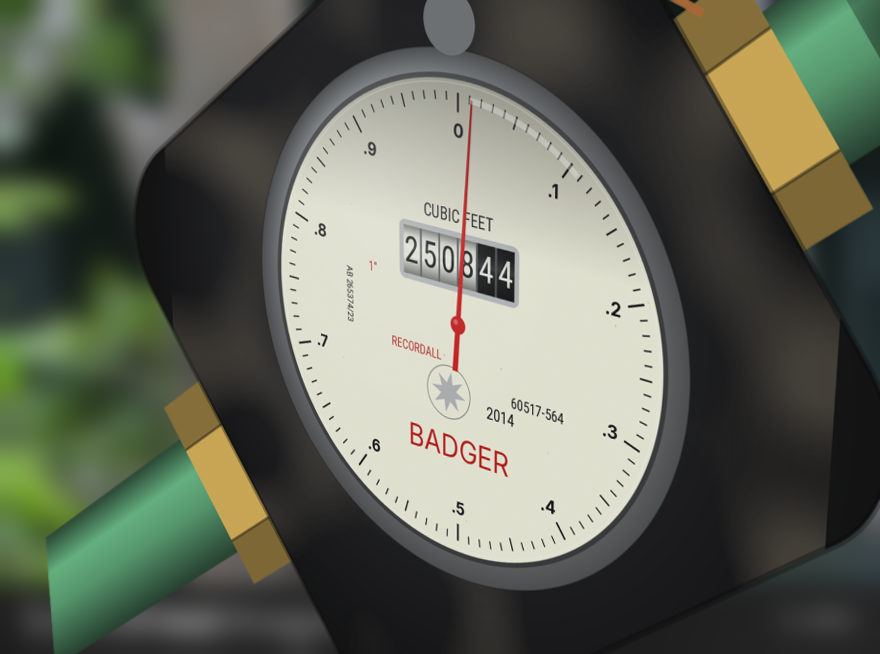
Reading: ft³ 250844.01
